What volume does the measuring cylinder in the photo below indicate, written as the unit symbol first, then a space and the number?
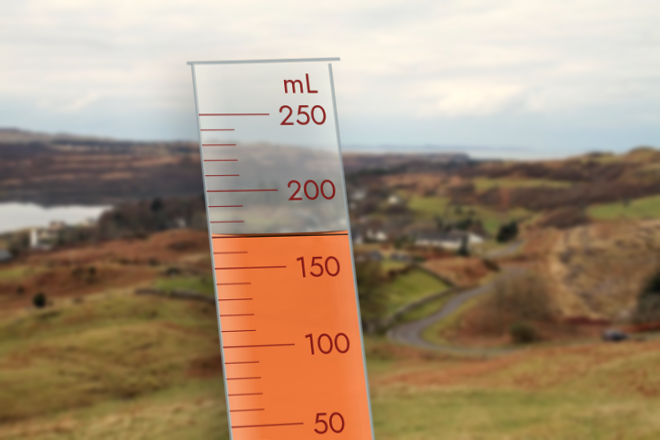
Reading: mL 170
